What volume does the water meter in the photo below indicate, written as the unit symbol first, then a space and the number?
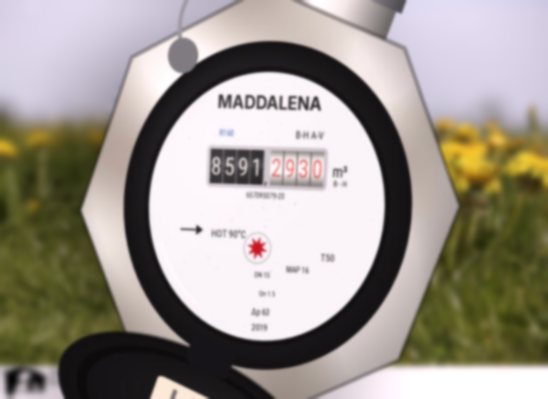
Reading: m³ 8591.2930
